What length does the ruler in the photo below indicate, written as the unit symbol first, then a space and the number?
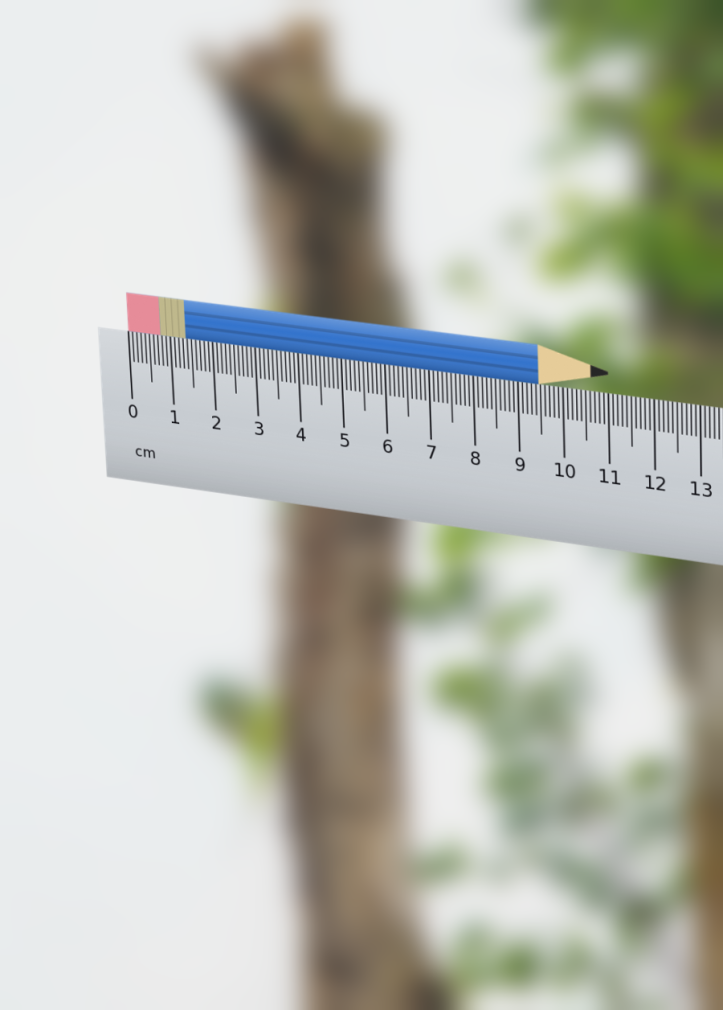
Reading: cm 11
